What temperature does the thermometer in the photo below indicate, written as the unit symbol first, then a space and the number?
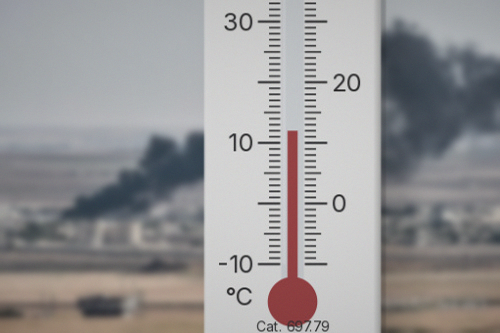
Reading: °C 12
